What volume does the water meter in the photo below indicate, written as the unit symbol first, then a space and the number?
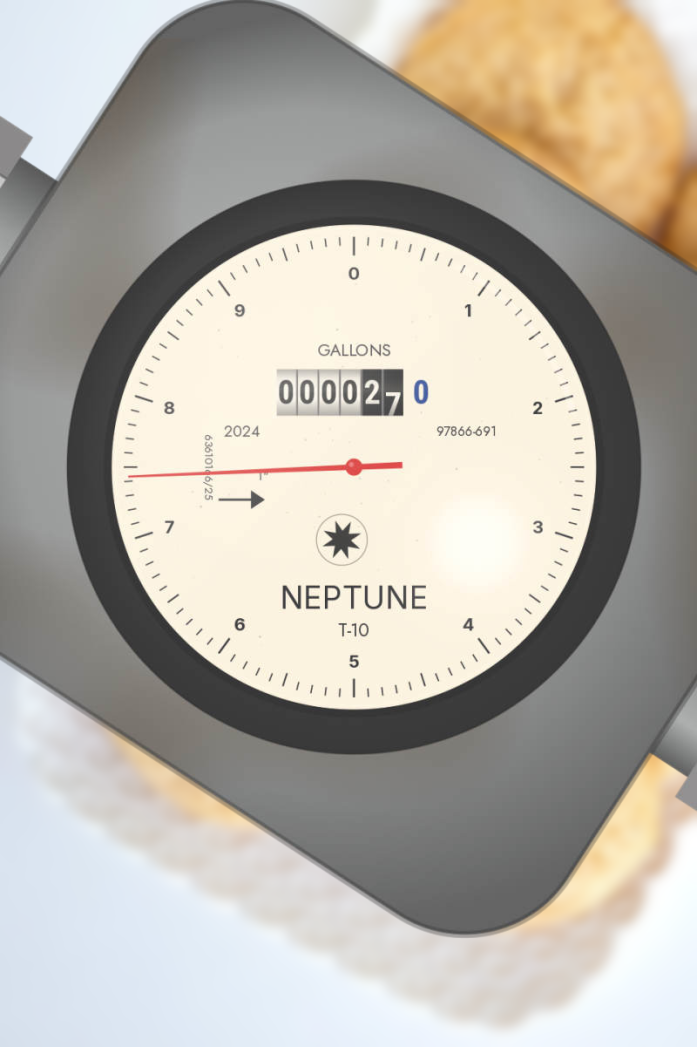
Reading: gal 267.4
